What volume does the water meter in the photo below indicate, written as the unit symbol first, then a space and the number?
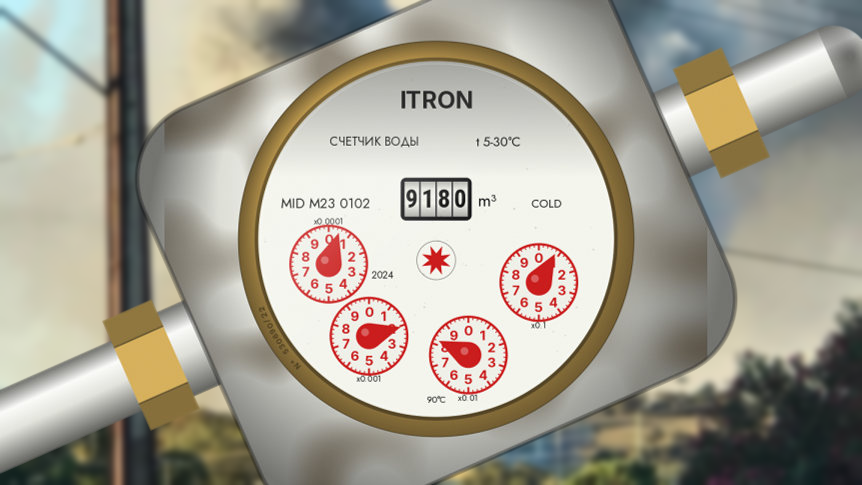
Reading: m³ 9180.0820
